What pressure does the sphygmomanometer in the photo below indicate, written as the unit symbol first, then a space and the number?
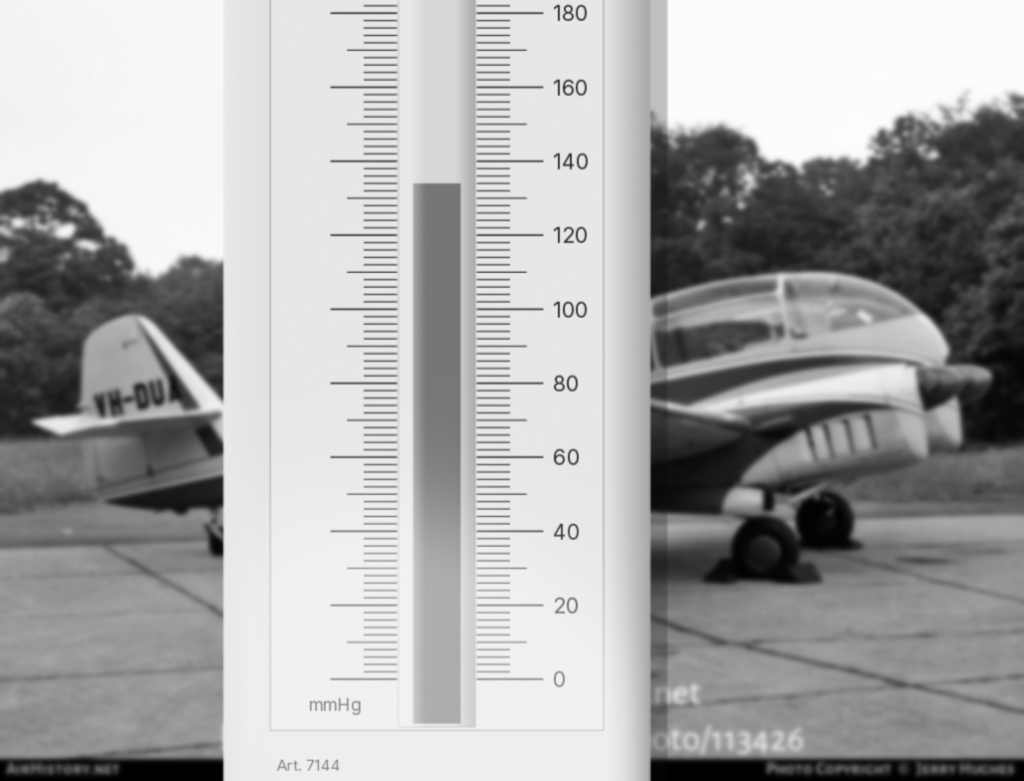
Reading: mmHg 134
